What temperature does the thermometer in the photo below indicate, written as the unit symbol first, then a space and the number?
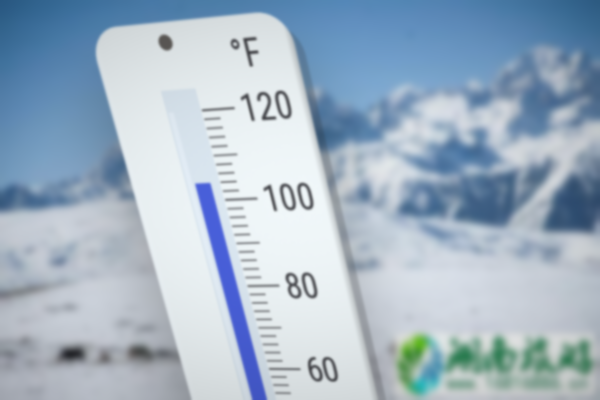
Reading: °F 104
